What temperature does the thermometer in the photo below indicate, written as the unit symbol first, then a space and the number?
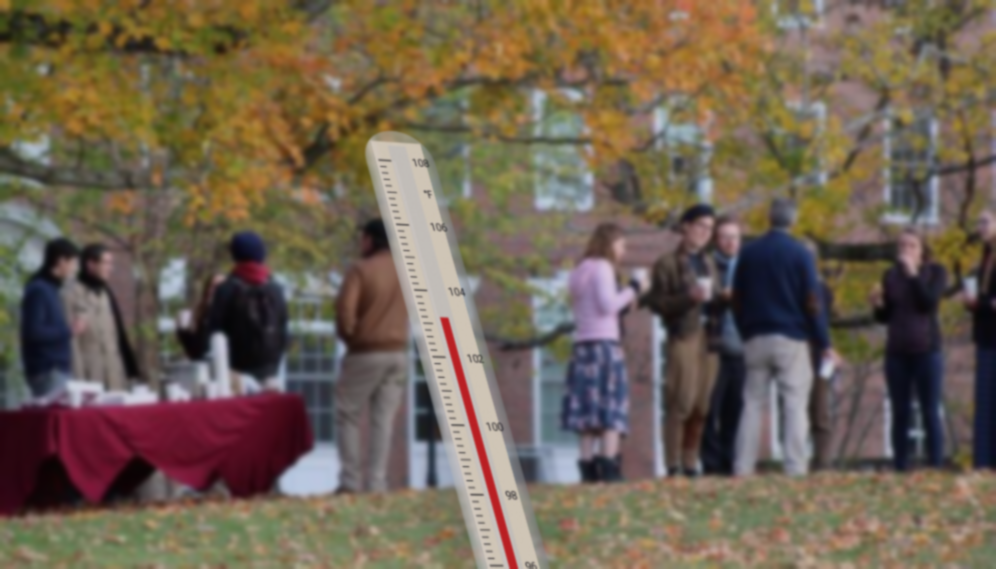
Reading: °F 103.2
